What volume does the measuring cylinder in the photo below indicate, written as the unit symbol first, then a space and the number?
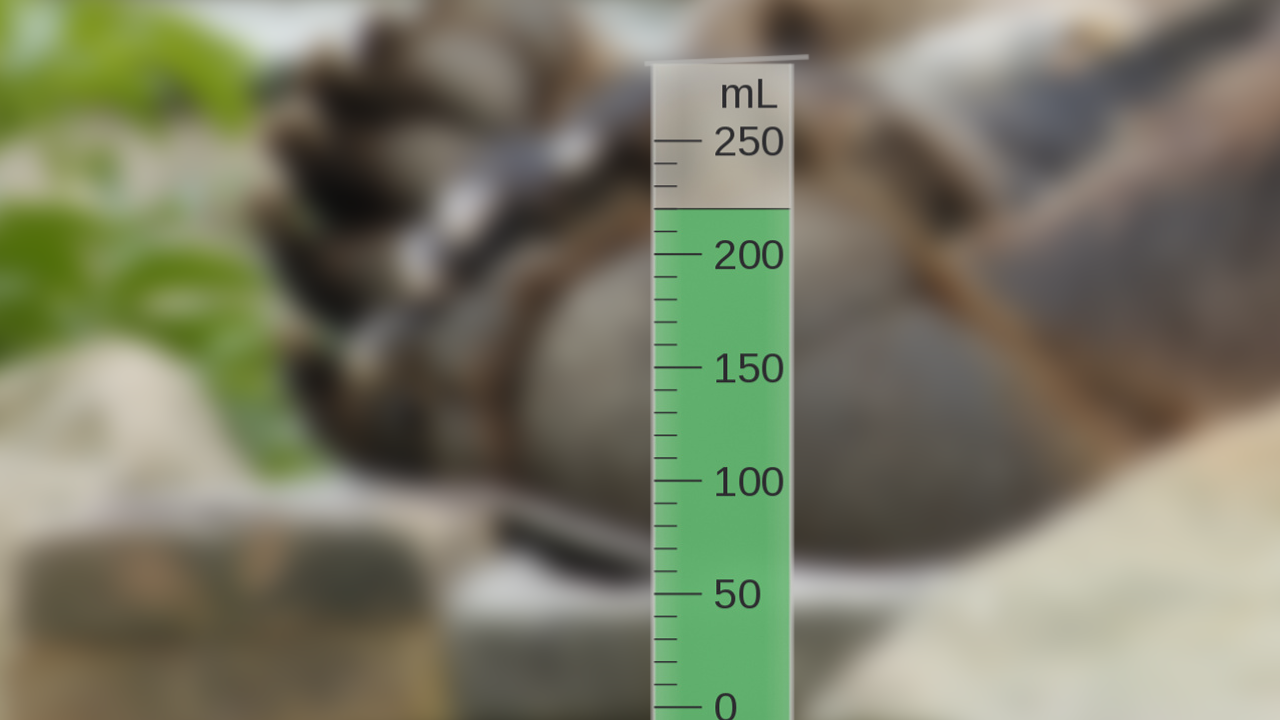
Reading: mL 220
